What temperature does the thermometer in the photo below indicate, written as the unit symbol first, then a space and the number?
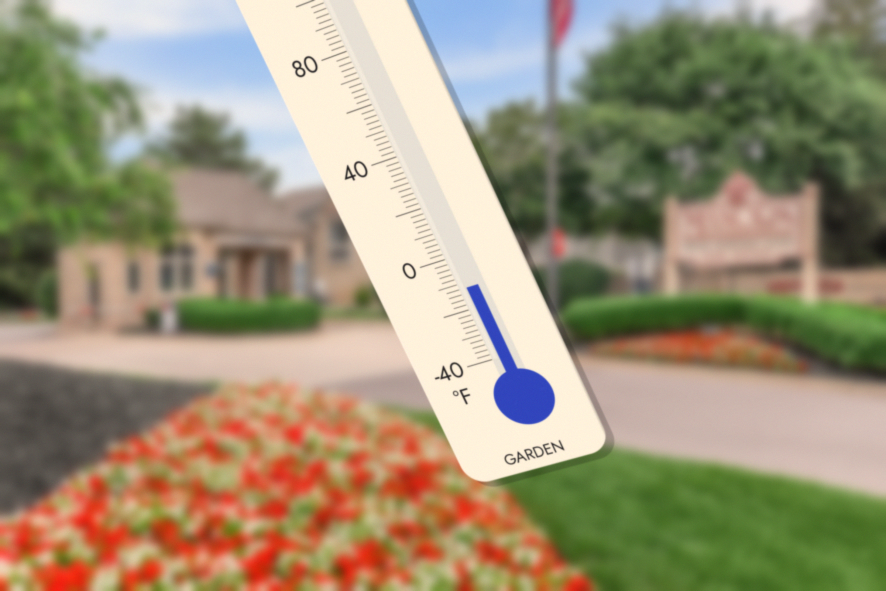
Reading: °F -12
